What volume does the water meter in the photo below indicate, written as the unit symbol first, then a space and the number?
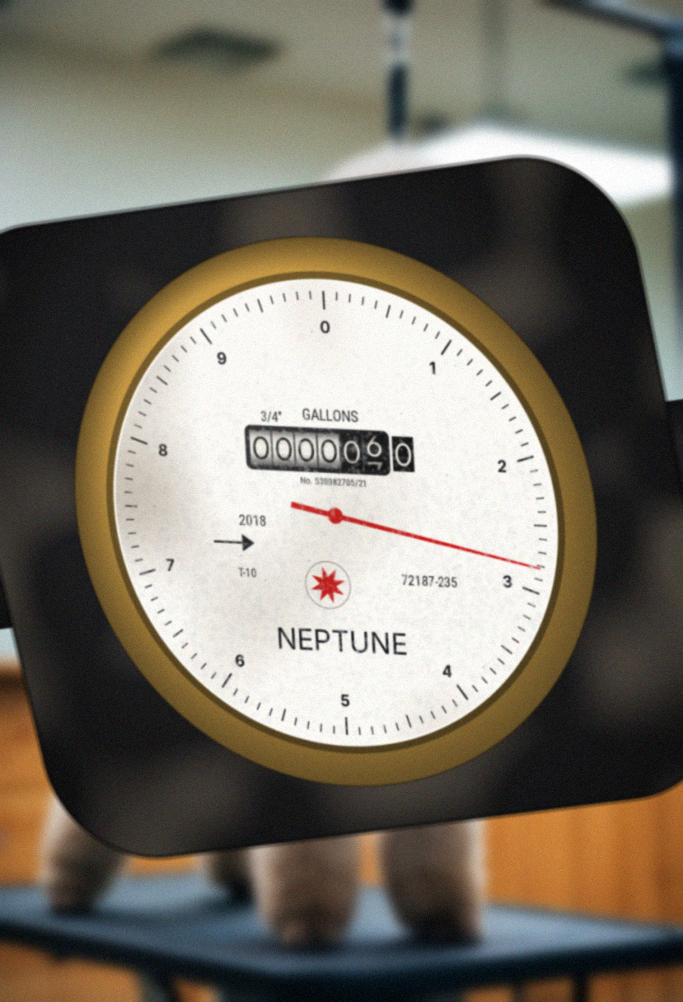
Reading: gal 62.8
